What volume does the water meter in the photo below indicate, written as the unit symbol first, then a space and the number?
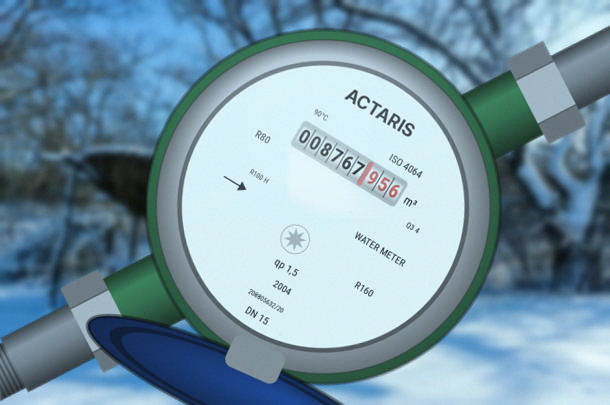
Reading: m³ 8767.956
